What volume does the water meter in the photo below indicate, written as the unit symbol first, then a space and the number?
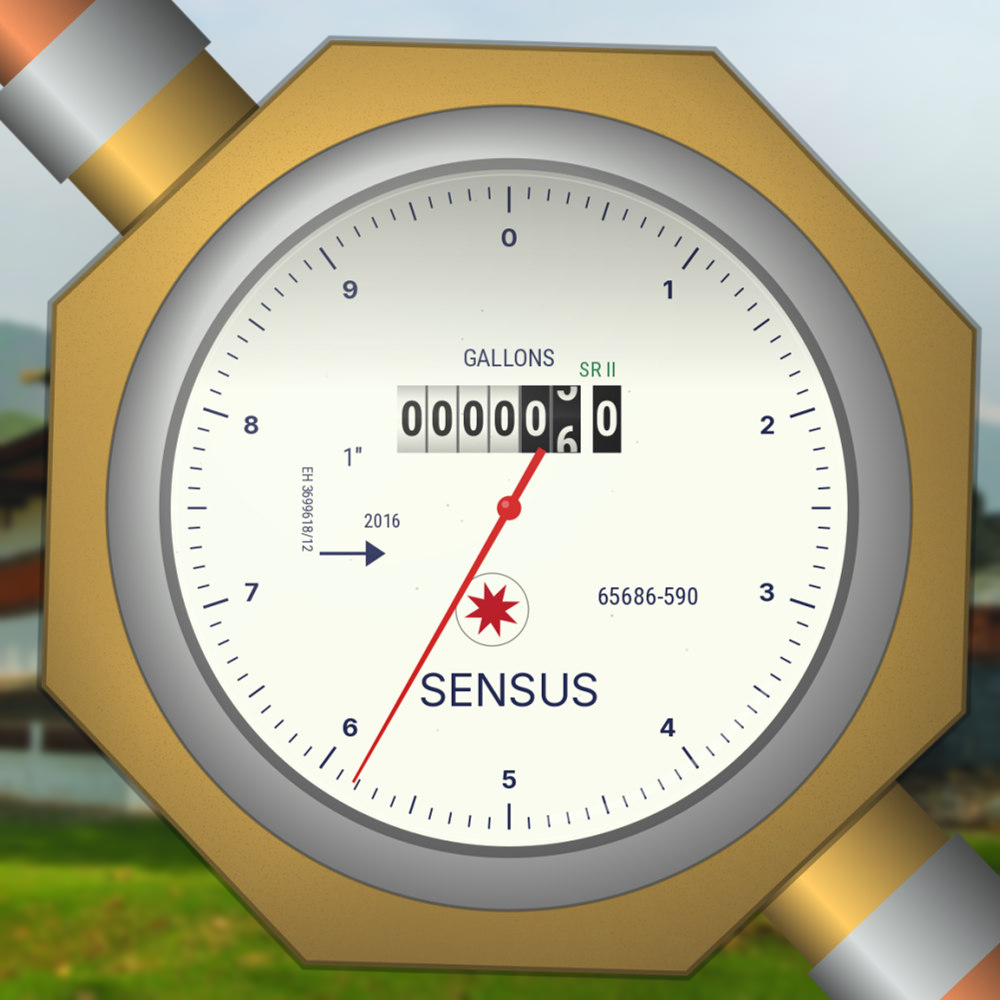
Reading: gal 55.8
